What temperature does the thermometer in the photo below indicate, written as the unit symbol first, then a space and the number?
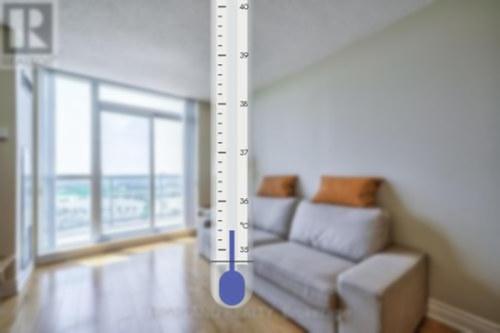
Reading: °C 35.4
